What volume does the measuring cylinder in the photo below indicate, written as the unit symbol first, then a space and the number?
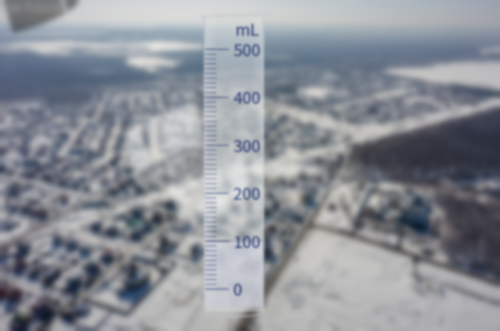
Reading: mL 100
